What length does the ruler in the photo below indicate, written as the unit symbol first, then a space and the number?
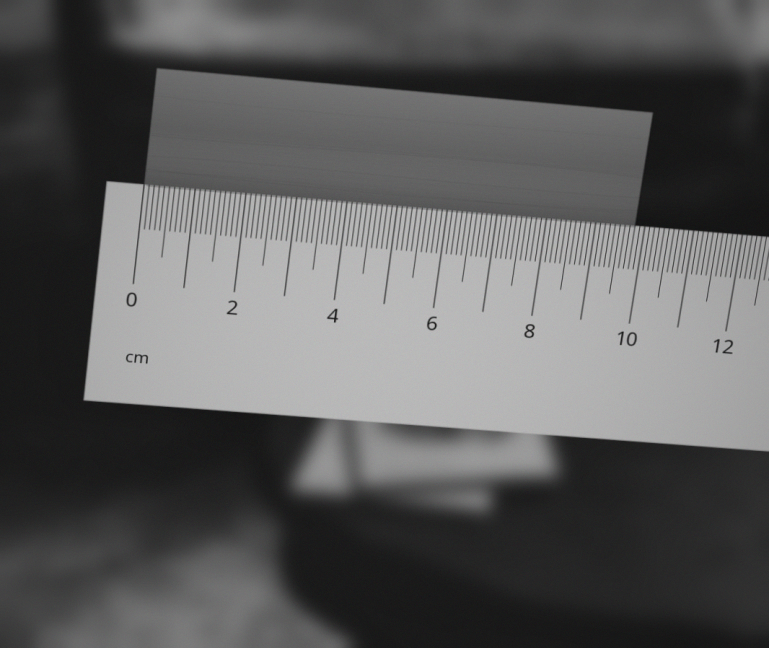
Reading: cm 9.8
